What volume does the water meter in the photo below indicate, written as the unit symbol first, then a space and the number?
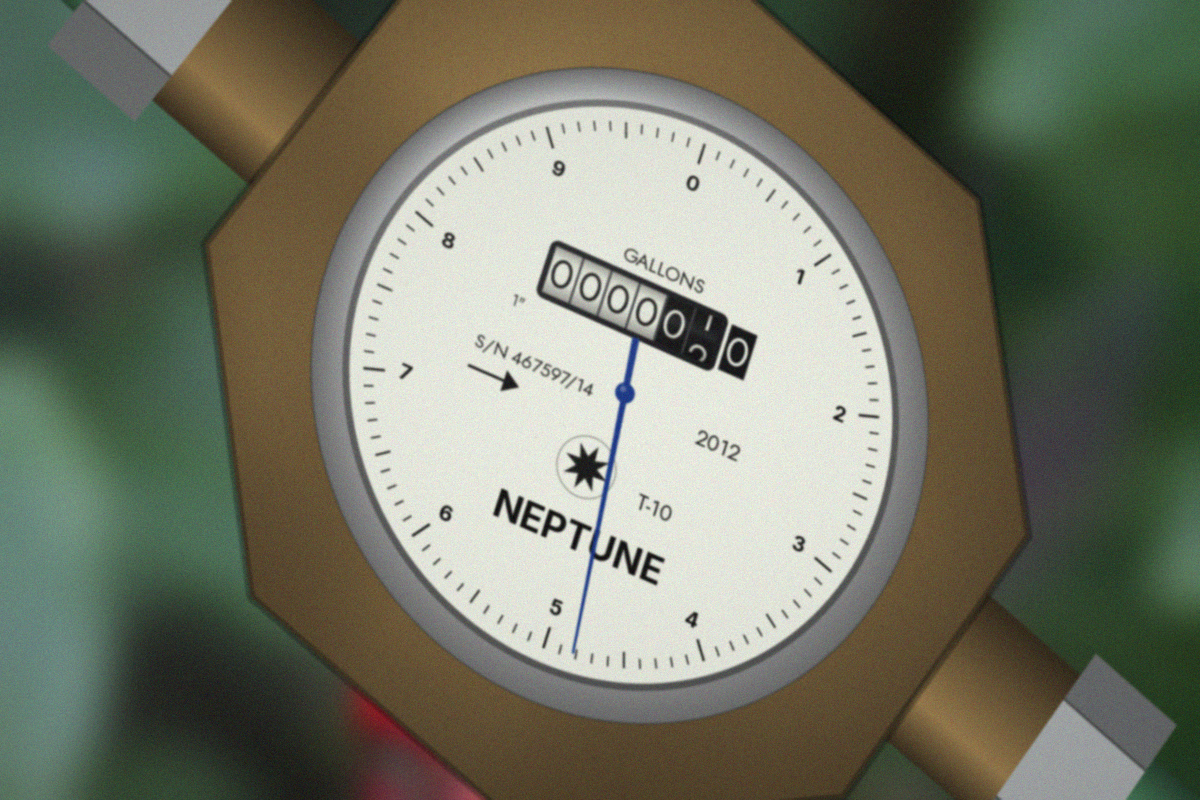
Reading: gal 14.8
